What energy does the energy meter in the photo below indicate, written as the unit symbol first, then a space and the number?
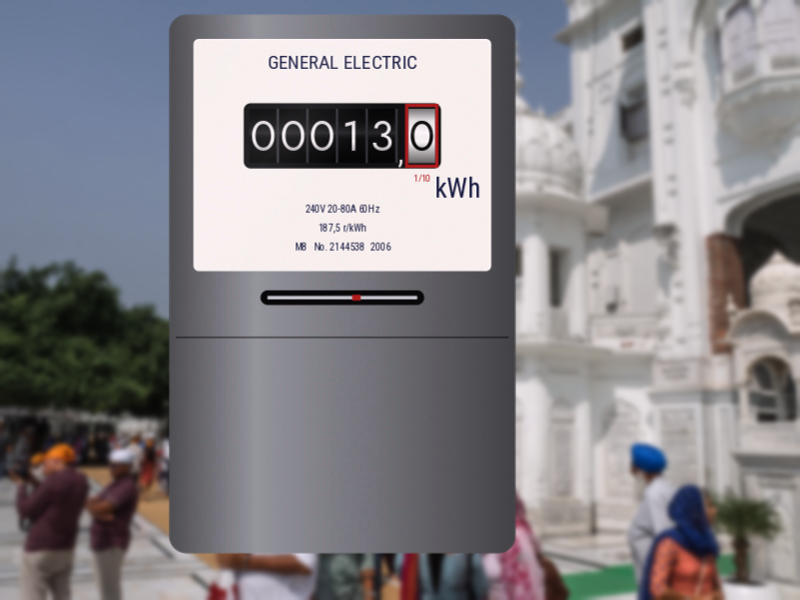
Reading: kWh 13.0
